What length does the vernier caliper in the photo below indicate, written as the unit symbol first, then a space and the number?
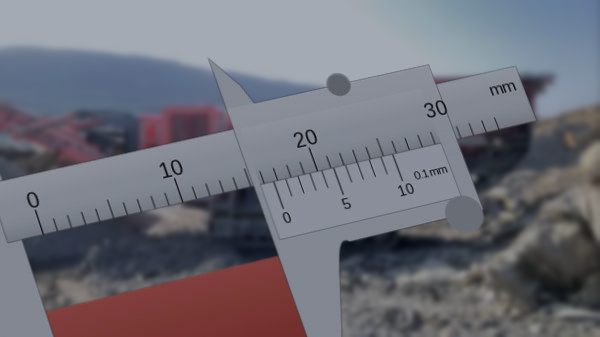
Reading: mm 16.7
